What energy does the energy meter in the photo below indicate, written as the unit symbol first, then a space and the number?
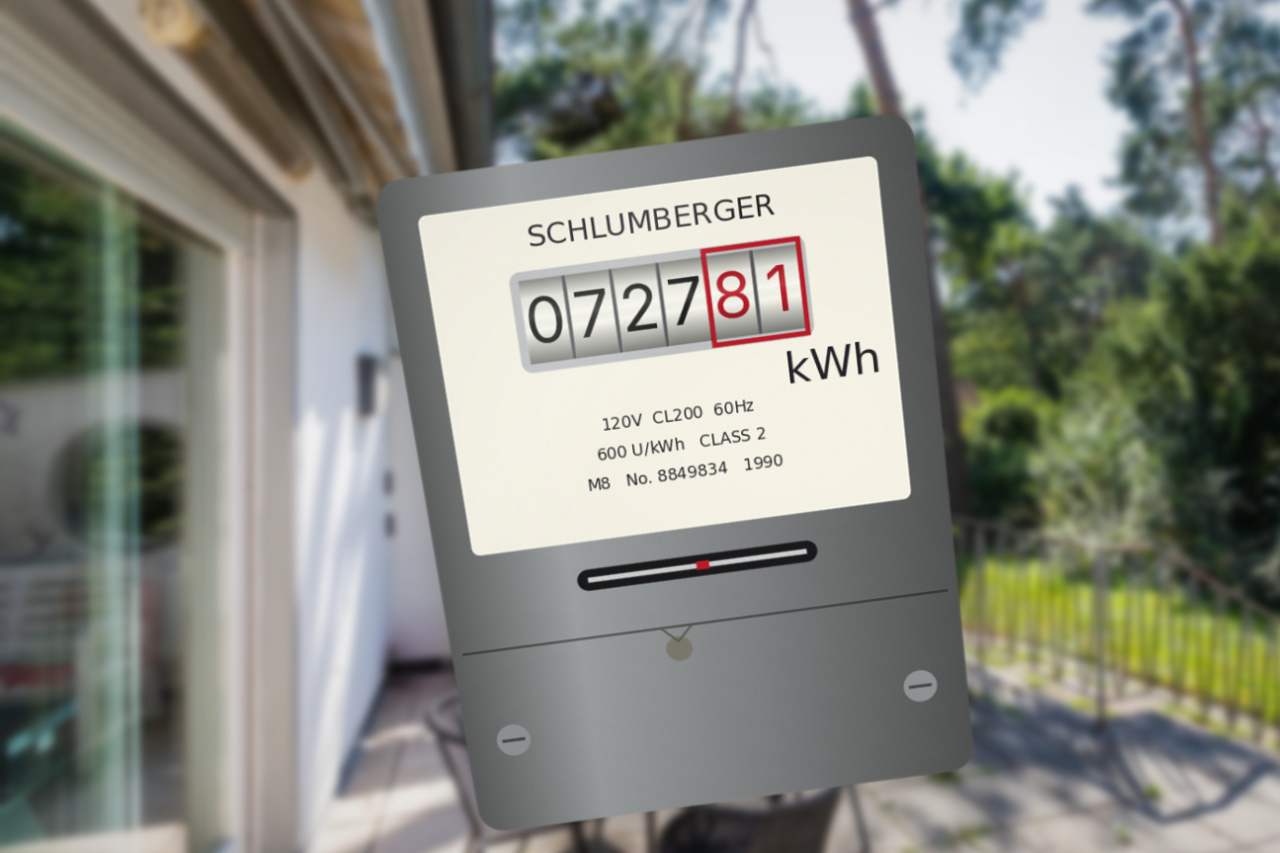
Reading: kWh 727.81
